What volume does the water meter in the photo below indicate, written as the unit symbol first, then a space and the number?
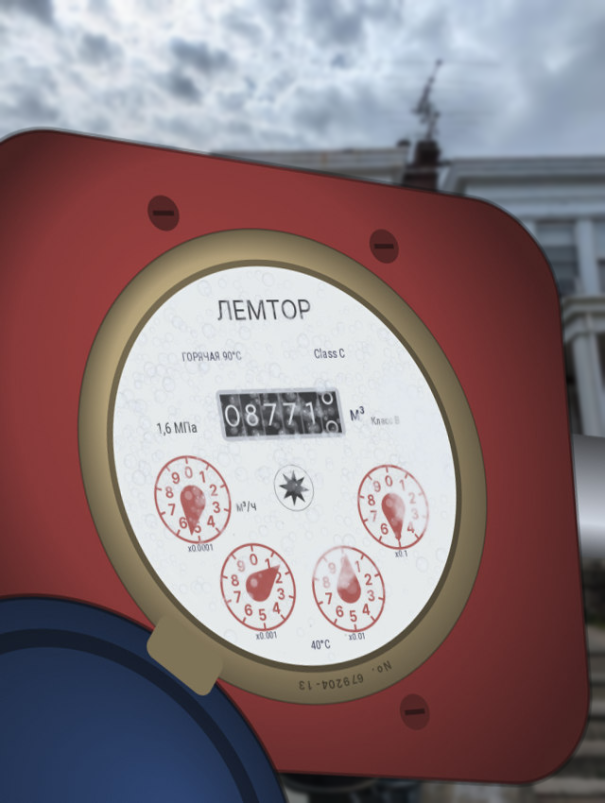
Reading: m³ 87718.5015
